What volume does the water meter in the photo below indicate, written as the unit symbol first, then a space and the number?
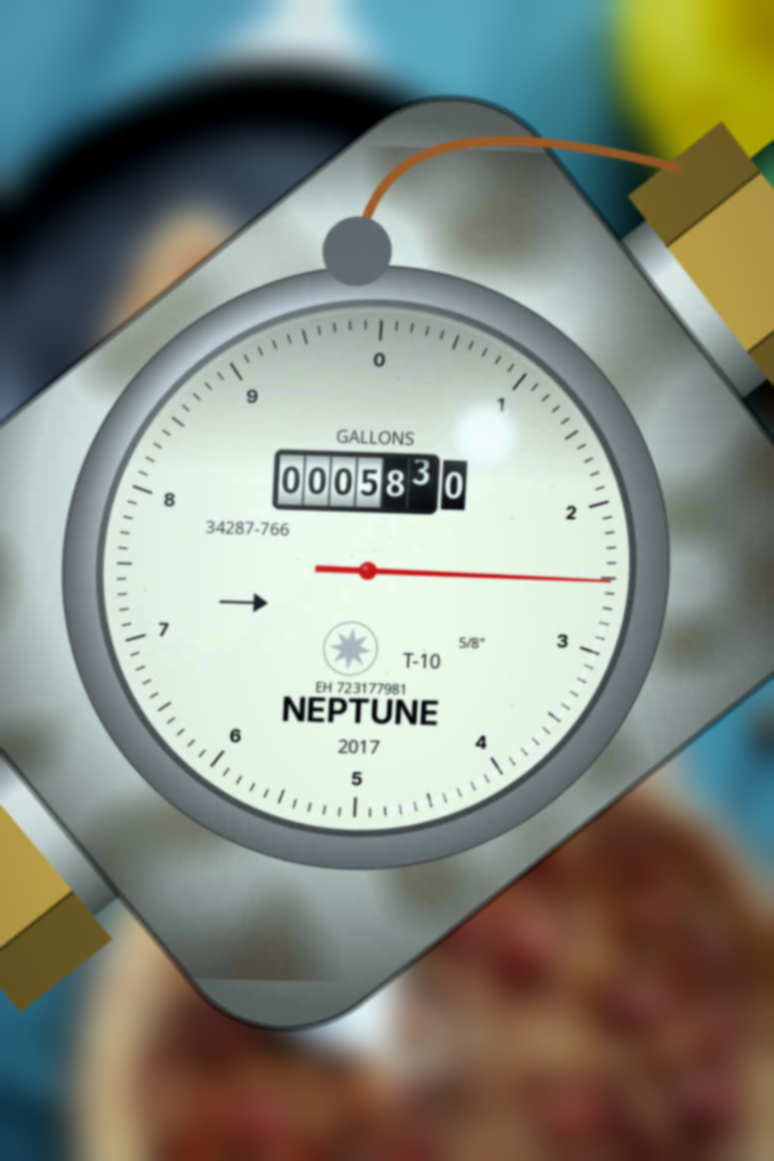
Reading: gal 5832.5
